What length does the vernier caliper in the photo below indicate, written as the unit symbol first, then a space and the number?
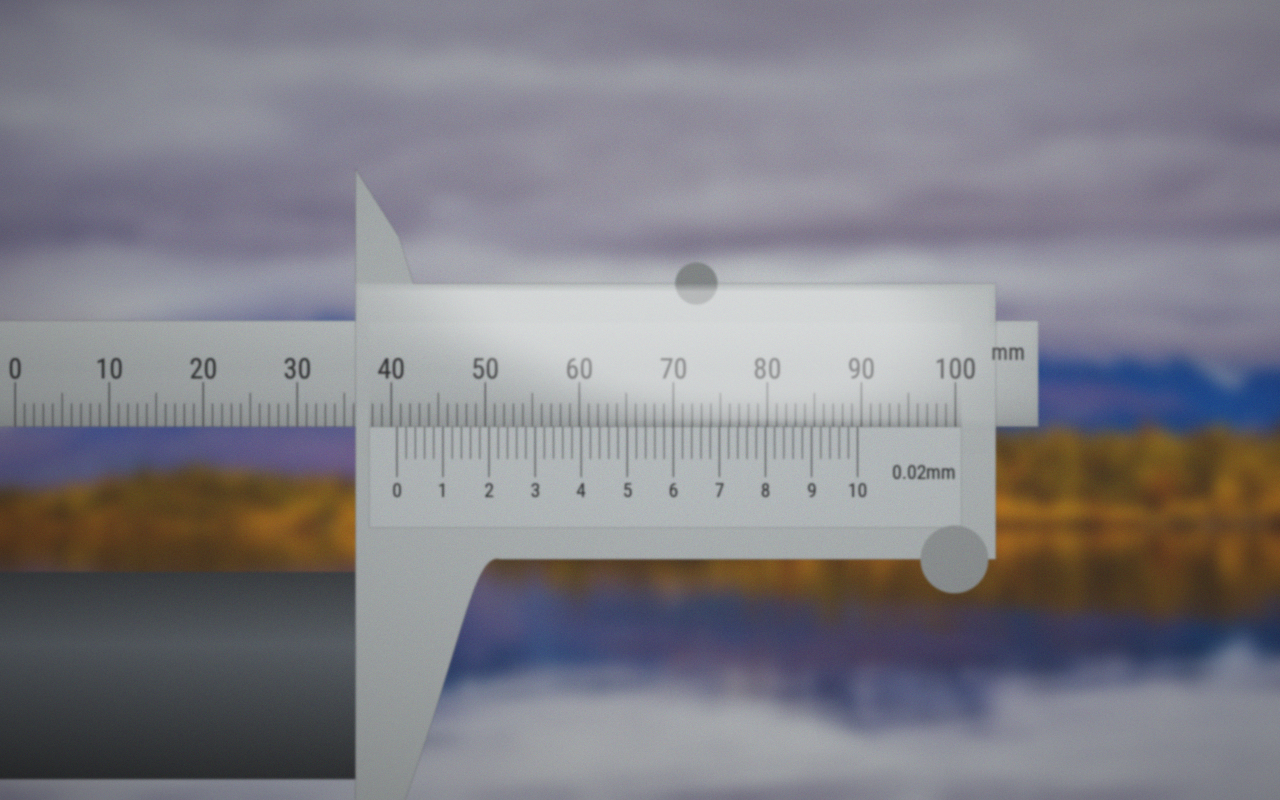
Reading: mm 40.6
